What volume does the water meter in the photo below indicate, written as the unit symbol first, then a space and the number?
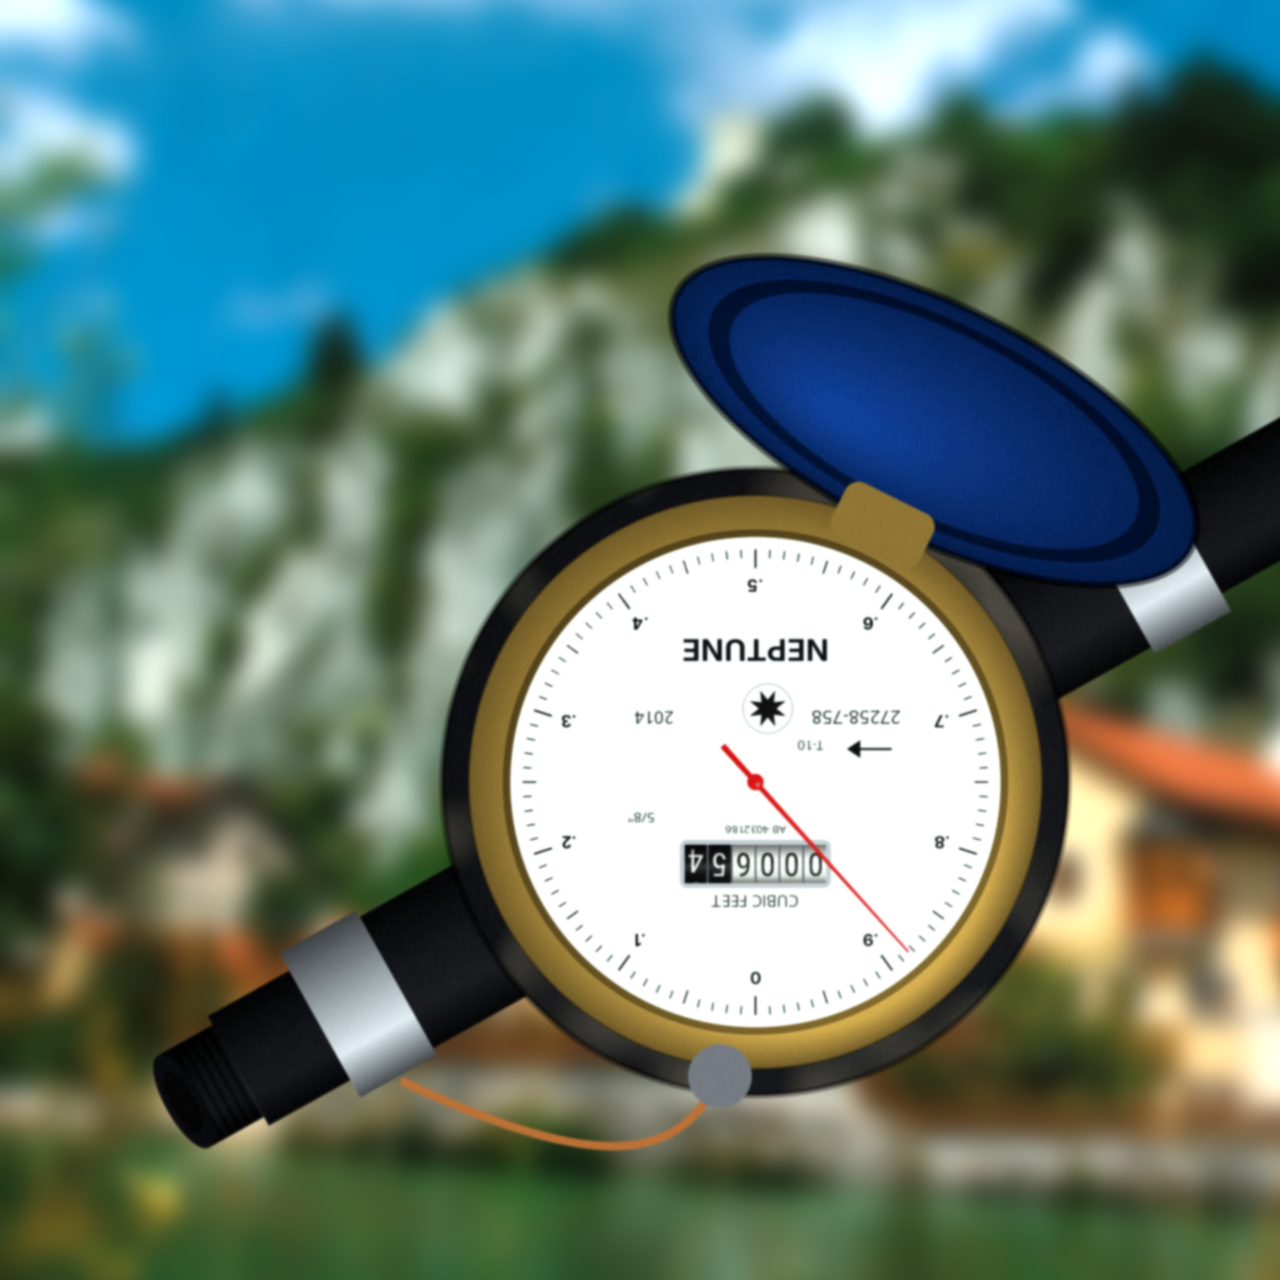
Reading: ft³ 653.88
